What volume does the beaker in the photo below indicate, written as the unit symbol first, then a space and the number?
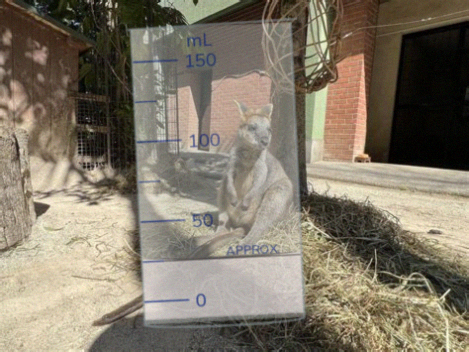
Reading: mL 25
